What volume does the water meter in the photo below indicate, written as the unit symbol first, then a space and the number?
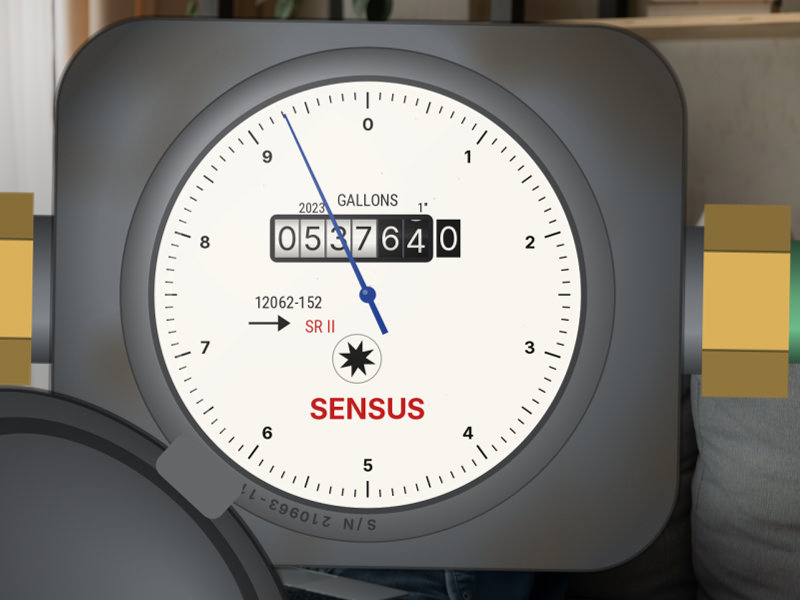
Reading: gal 537639.3
